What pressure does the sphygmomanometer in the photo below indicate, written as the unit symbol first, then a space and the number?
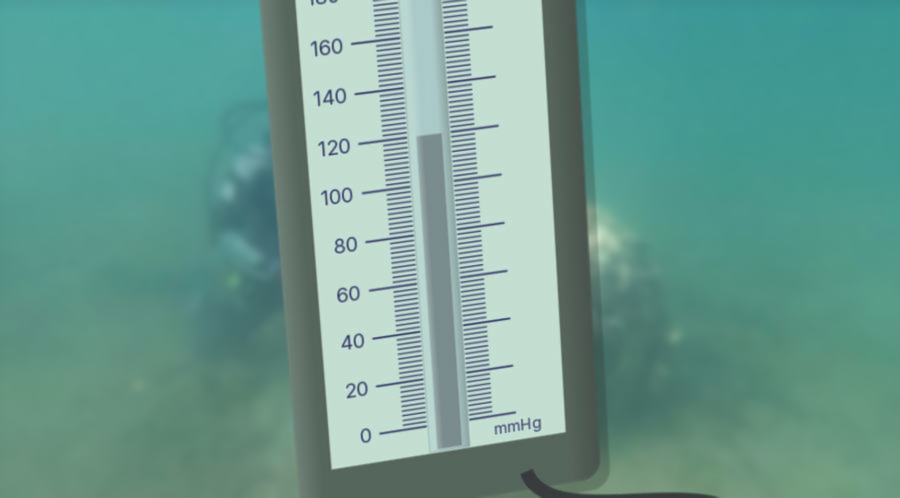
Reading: mmHg 120
